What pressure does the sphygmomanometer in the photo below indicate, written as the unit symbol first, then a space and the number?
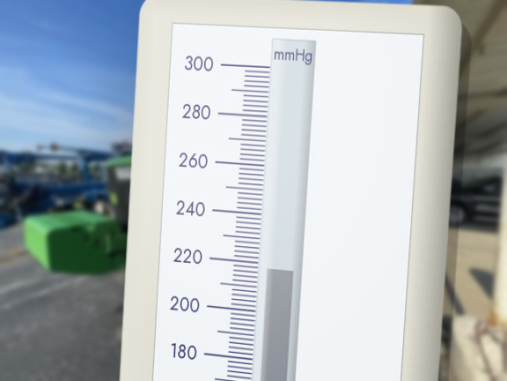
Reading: mmHg 218
